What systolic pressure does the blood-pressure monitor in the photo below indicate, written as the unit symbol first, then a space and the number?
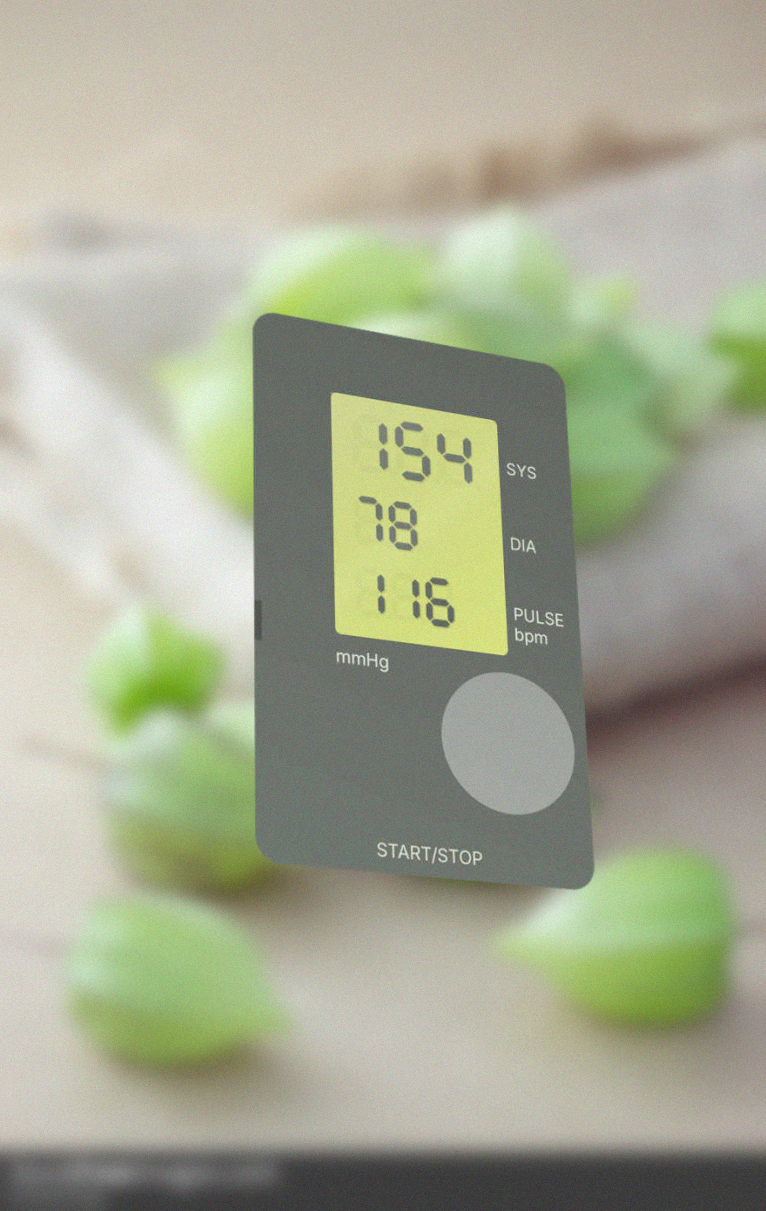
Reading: mmHg 154
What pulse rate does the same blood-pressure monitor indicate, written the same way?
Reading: bpm 116
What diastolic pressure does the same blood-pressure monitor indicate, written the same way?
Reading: mmHg 78
